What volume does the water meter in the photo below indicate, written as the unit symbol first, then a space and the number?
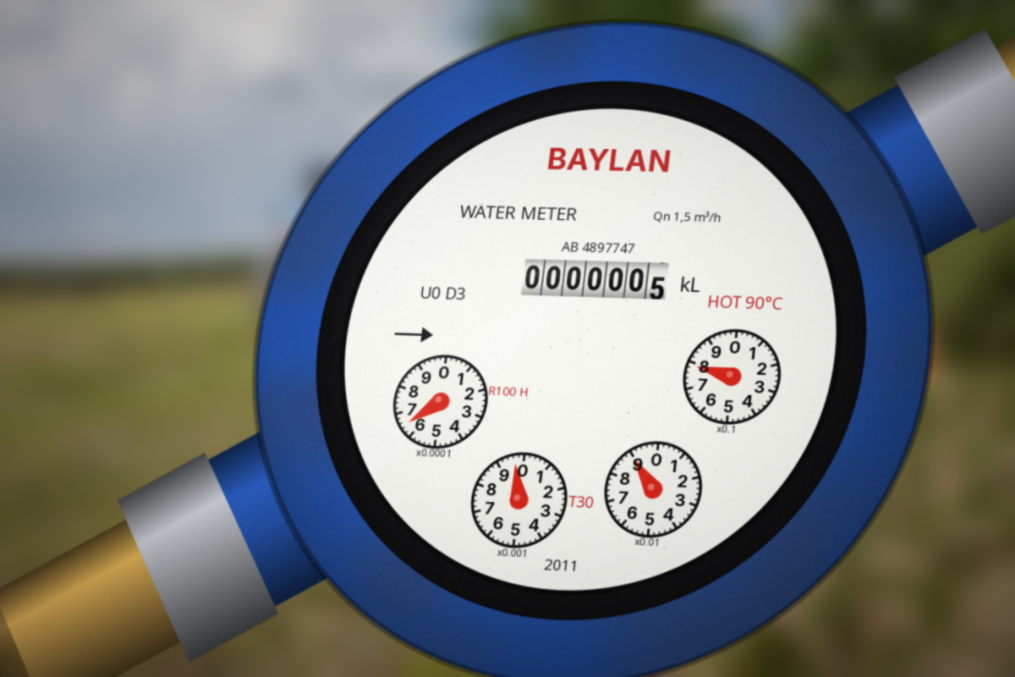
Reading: kL 4.7896
